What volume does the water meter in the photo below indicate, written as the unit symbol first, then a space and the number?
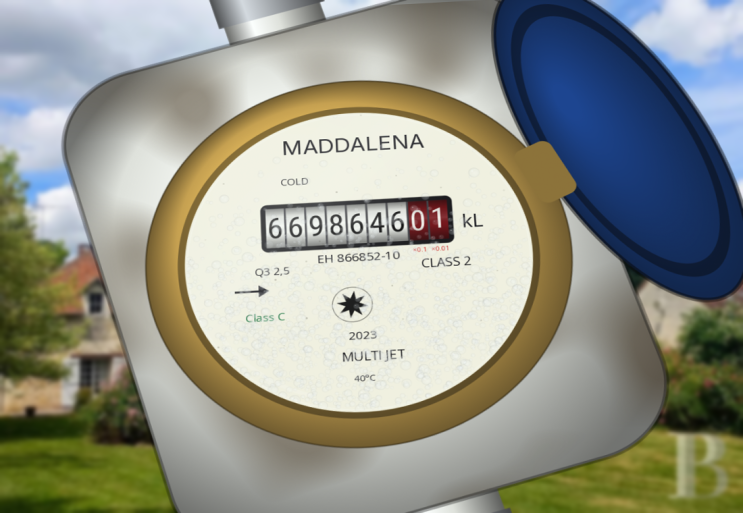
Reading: kL 6698646.01
